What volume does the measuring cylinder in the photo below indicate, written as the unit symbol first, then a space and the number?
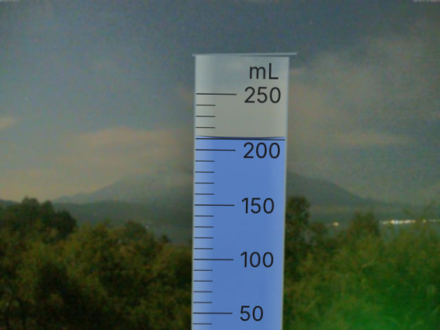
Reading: mL 210
